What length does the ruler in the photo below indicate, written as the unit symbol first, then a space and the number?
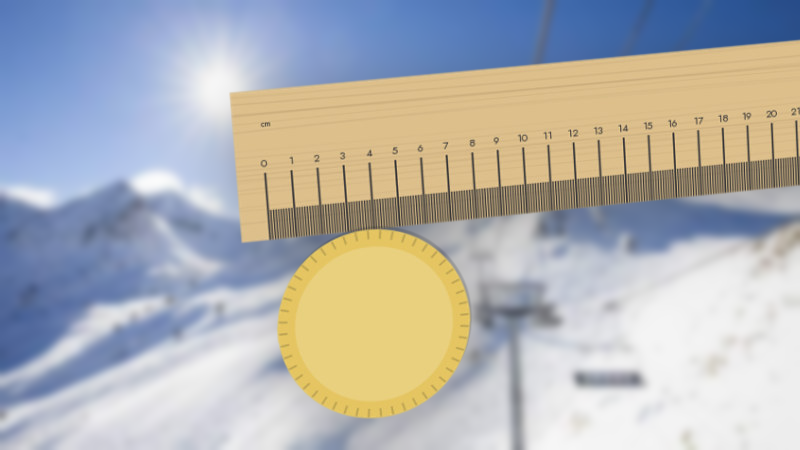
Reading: cm 7.5
